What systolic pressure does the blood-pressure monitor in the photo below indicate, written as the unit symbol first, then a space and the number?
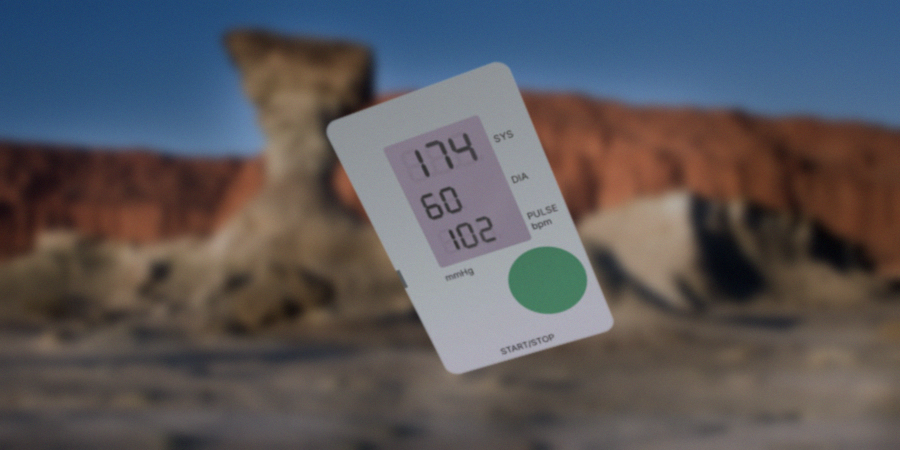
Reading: mmHg 174
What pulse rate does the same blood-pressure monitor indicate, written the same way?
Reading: bpm 102
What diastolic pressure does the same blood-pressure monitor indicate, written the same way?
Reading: mmHg 60
